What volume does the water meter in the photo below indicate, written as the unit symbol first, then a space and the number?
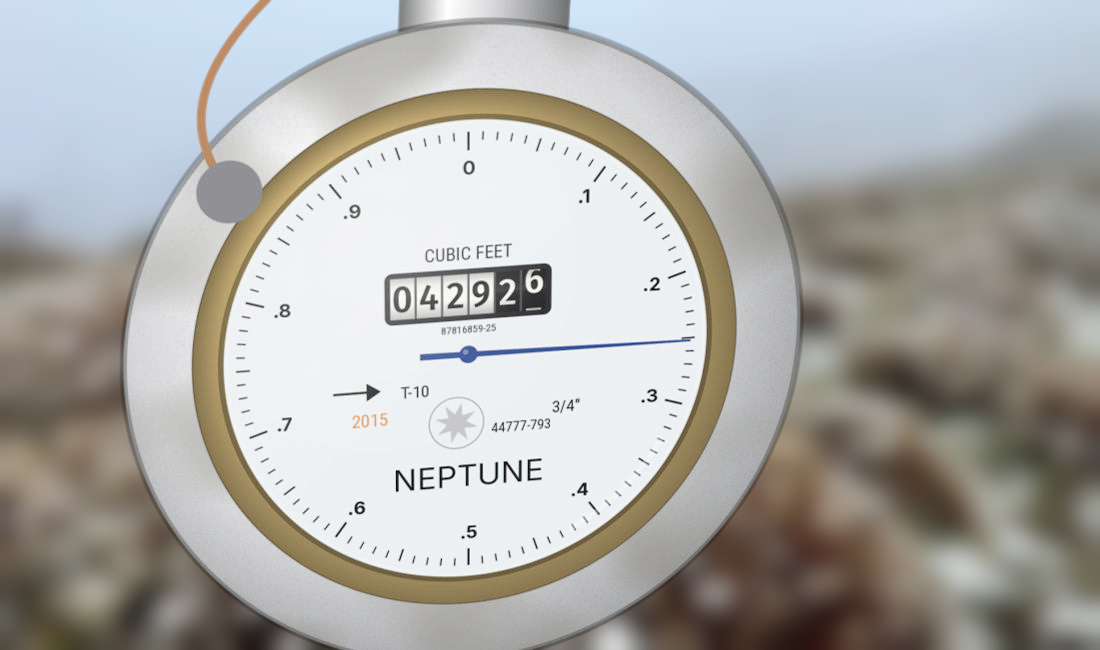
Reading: ft³ 42926.25
